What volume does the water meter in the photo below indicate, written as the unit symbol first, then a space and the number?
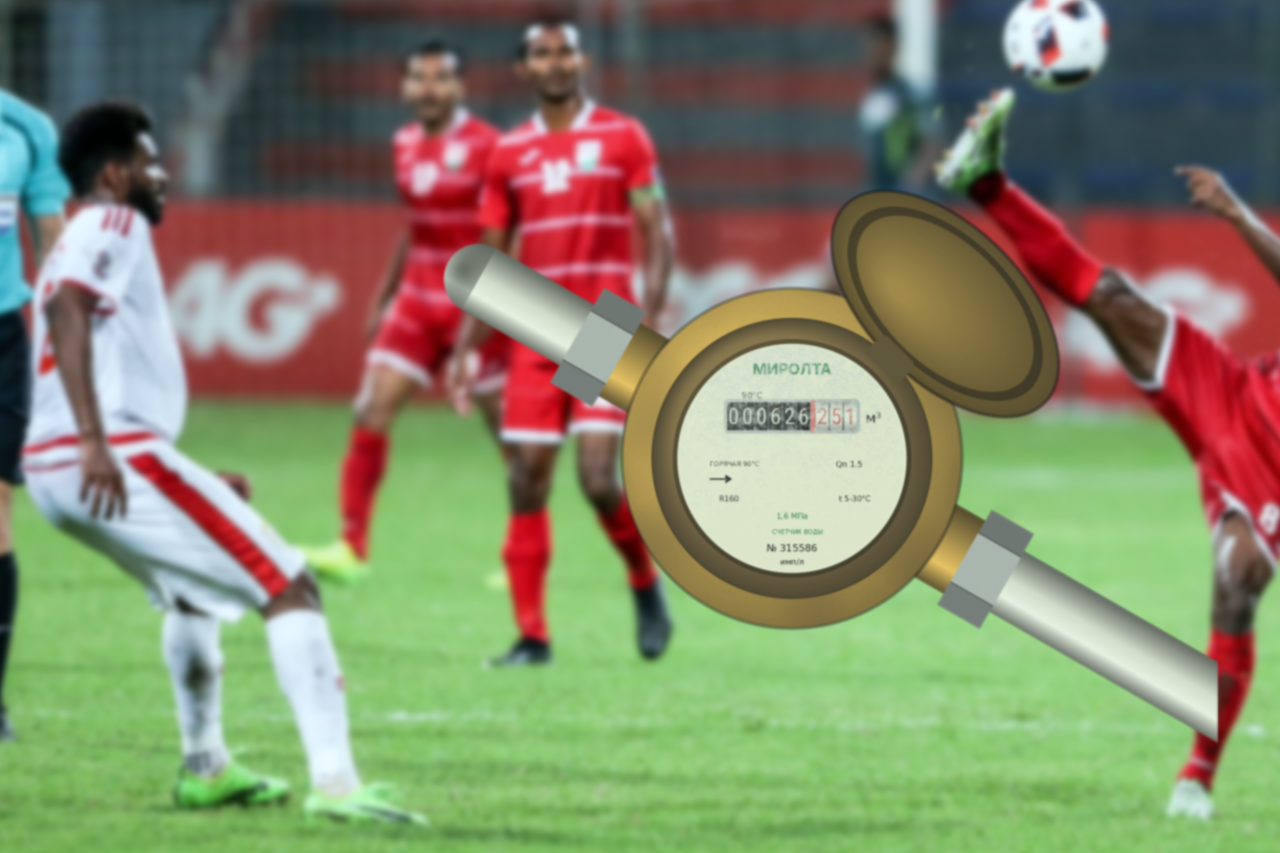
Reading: m³ 626.251
